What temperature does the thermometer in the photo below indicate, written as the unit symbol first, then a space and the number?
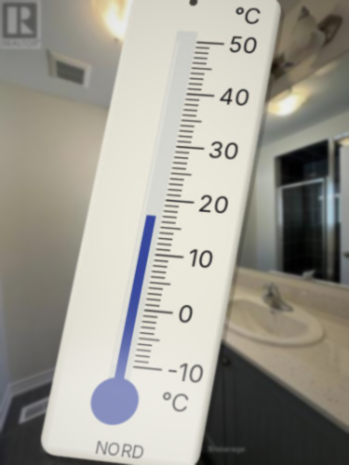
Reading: °C 17
